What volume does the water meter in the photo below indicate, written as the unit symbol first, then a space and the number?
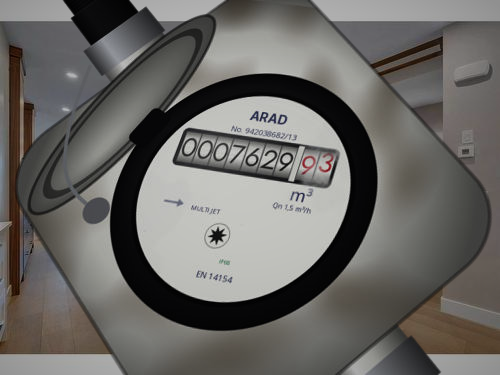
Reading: m³ 7629.93
